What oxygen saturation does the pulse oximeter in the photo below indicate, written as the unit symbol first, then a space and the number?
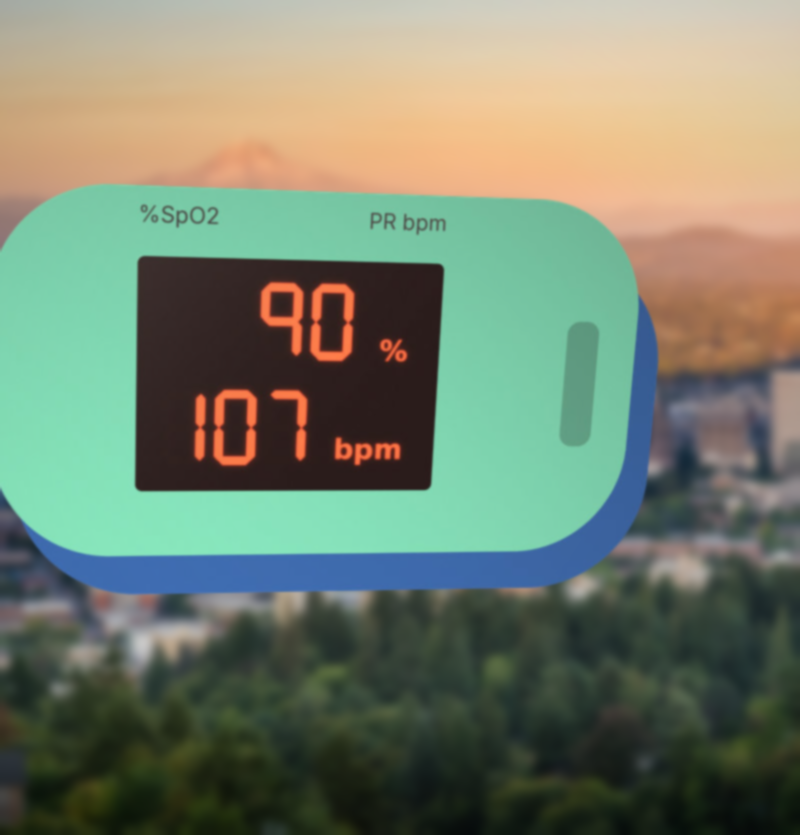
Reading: % 90
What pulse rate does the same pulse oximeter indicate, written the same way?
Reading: bpm 107
